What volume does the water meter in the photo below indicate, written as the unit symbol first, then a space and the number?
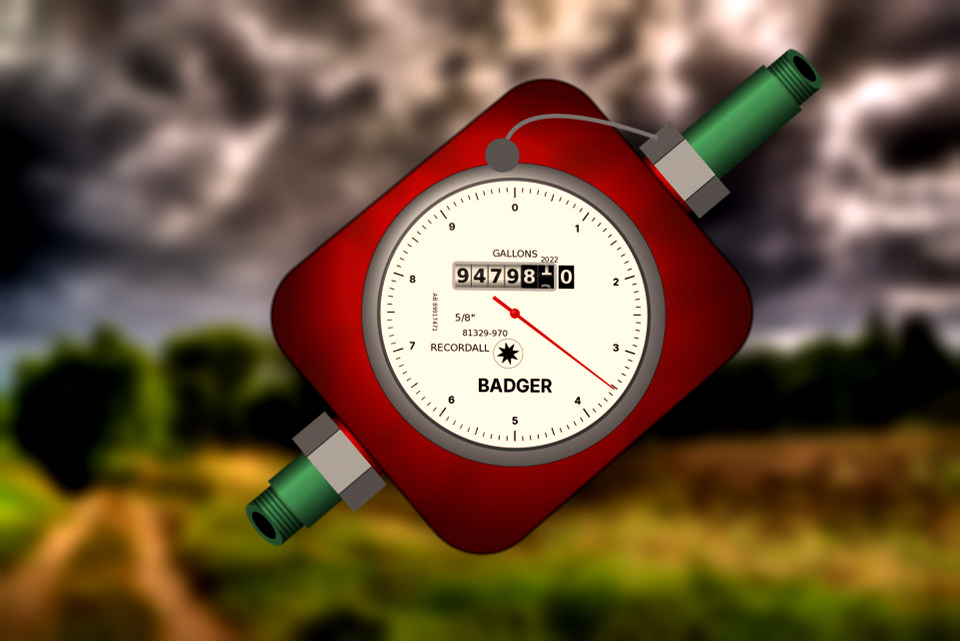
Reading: gal 9479813.5
